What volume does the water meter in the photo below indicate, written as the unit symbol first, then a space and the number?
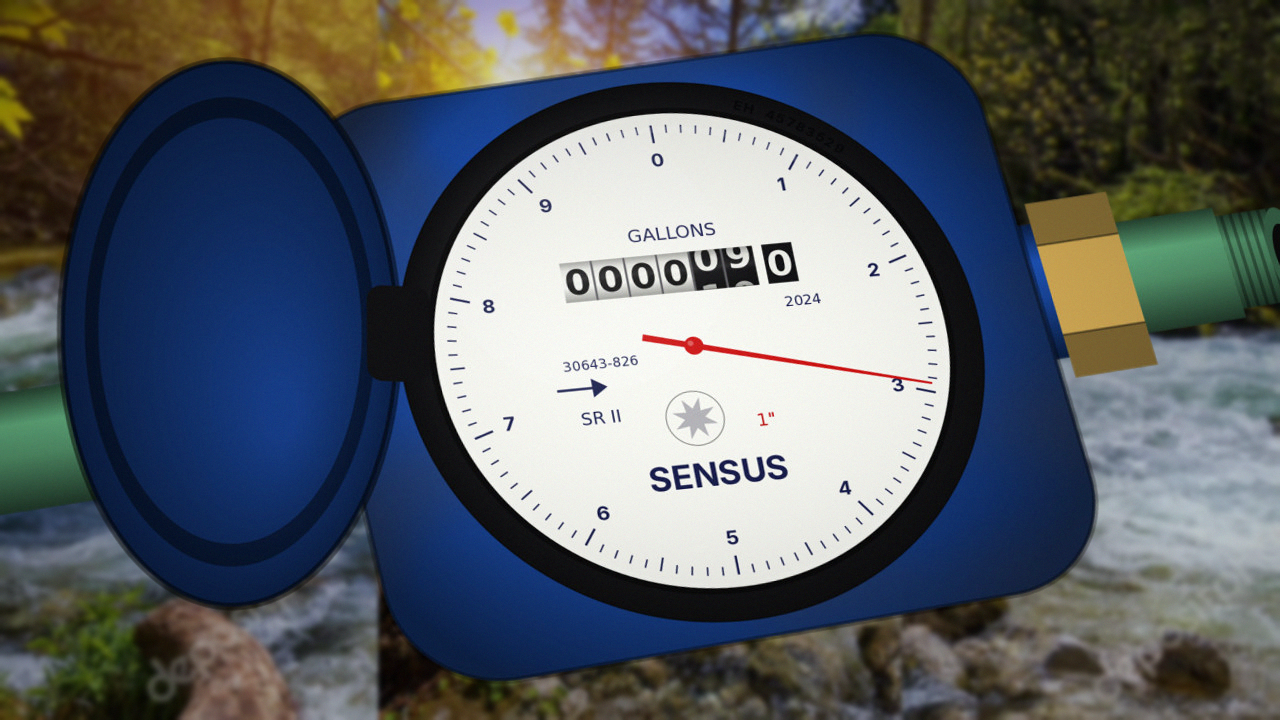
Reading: gal 92.9
